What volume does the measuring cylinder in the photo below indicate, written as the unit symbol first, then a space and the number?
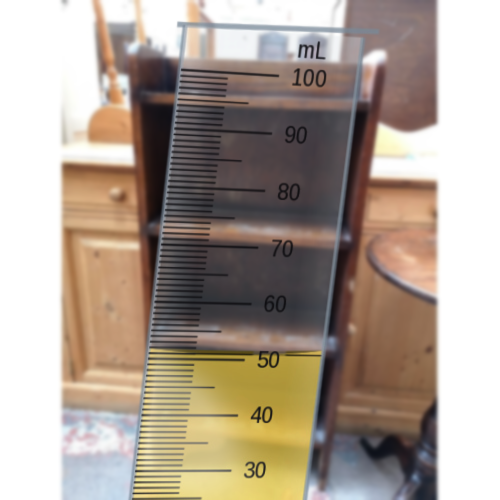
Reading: mL 51
